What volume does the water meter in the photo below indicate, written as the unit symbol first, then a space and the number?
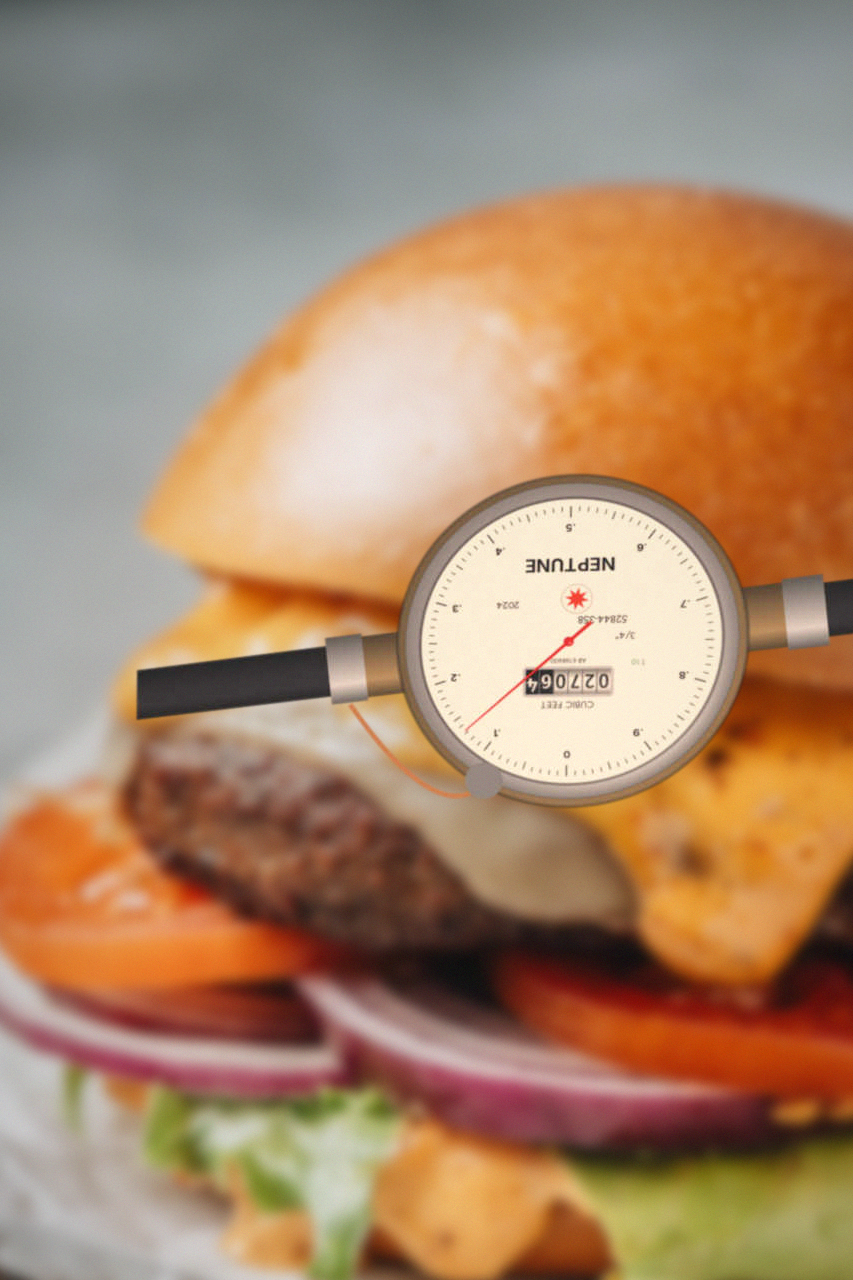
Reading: ft³ 27064.13
